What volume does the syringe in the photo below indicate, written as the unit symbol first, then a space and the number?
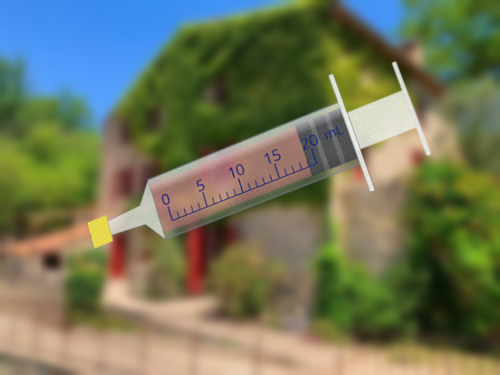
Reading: mL 19
